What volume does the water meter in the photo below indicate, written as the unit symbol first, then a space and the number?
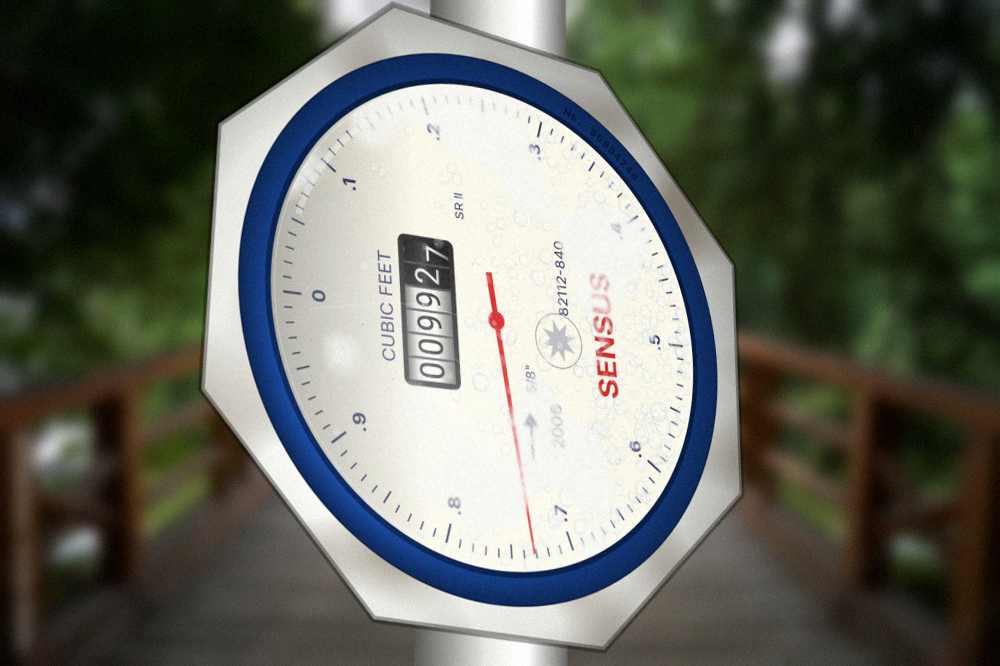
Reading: ft³ 9926.73
